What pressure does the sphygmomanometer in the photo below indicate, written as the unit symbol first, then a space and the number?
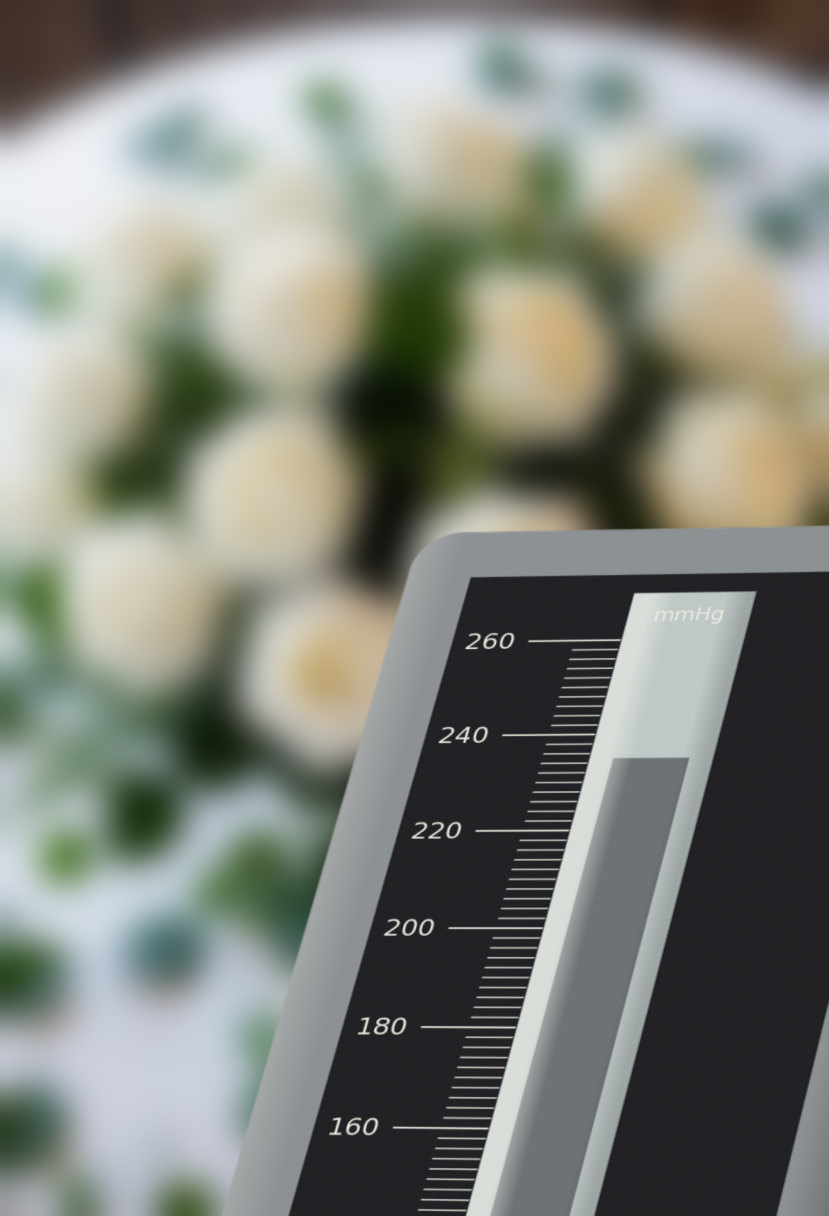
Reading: mmHg 235
